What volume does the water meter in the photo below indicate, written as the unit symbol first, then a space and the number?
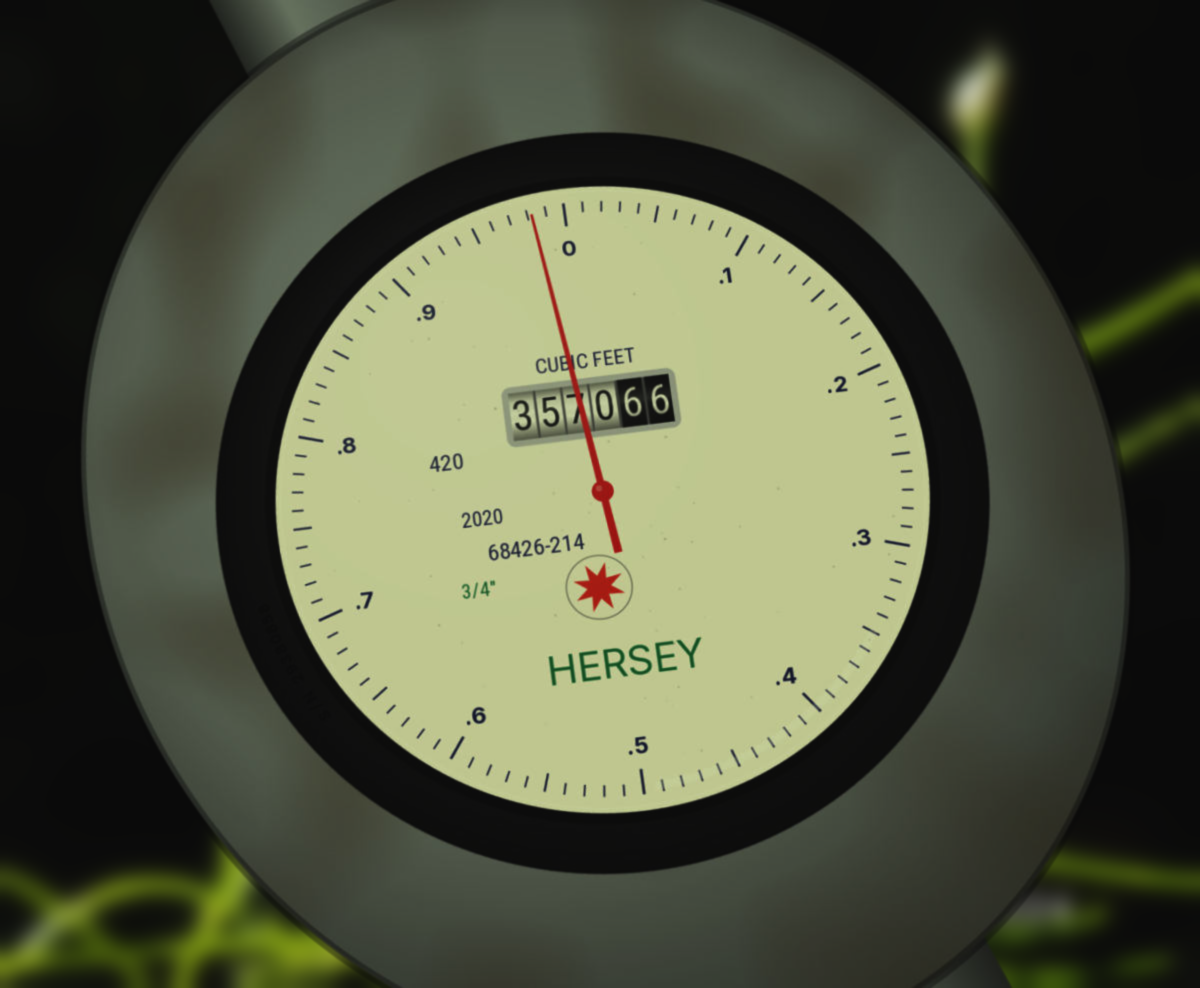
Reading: ft³ 357065.98
